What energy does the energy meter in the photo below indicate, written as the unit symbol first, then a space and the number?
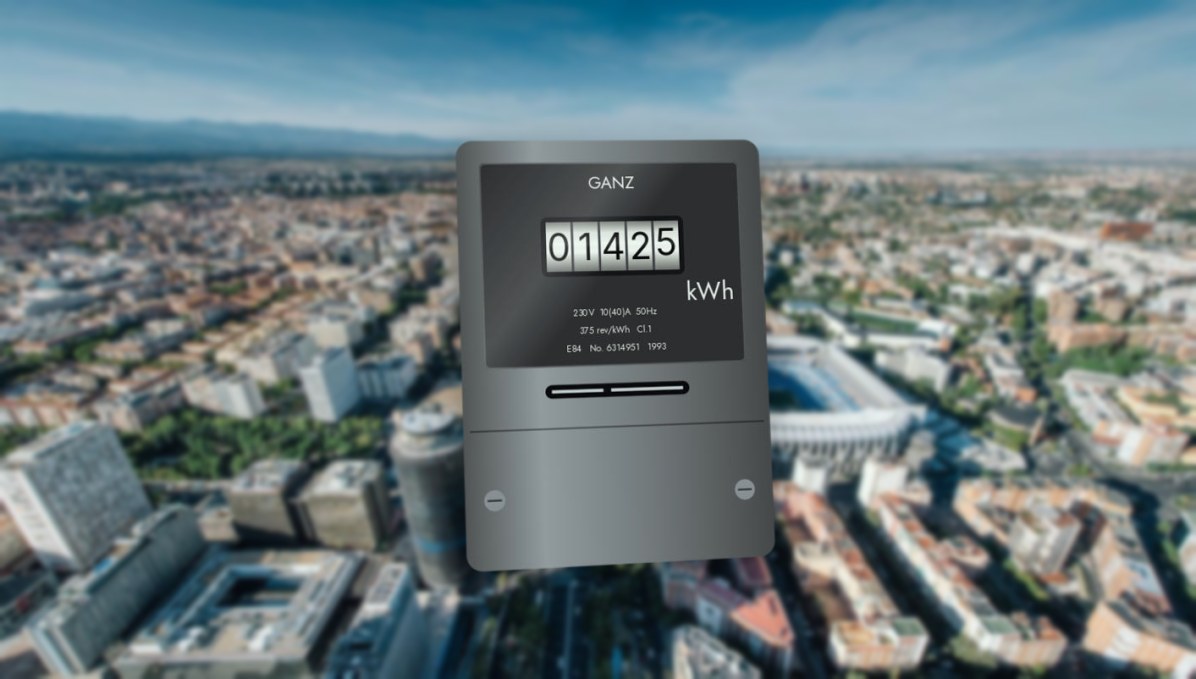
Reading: kWh 1425
